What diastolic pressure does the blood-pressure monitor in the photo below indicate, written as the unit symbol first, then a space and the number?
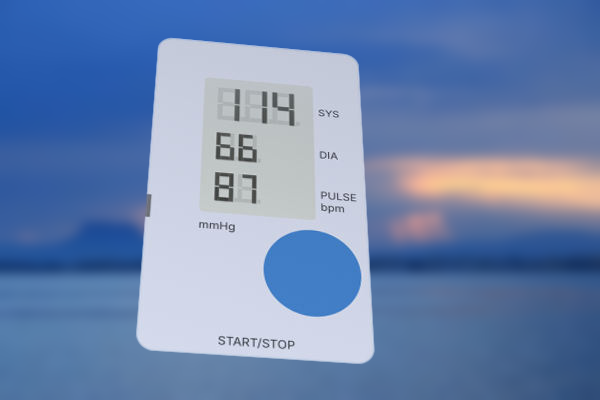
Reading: mmHg 66
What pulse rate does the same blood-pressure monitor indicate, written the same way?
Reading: bpm 87
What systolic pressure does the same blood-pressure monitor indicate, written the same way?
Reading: mmHg 114
